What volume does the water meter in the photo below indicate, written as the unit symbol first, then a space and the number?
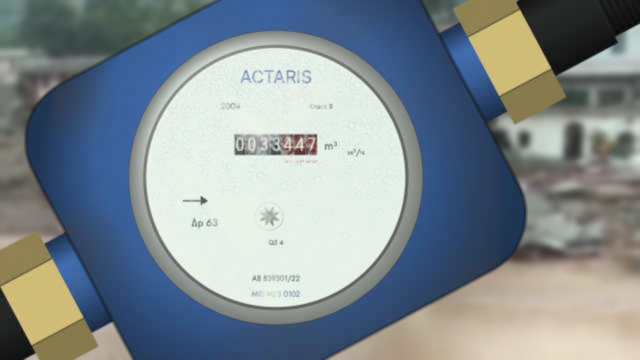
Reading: m³ 33.447
